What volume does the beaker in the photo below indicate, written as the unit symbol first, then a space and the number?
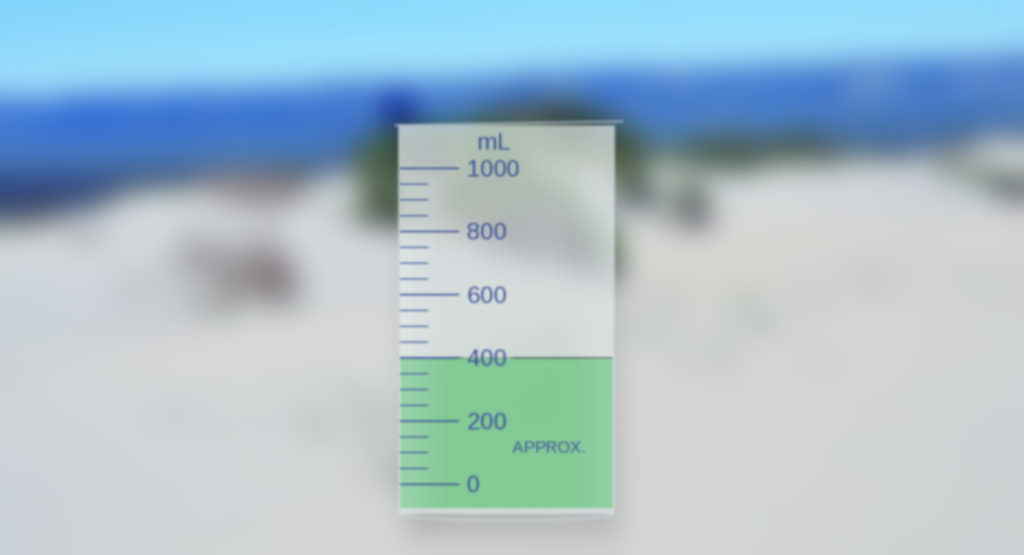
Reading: mL 400
